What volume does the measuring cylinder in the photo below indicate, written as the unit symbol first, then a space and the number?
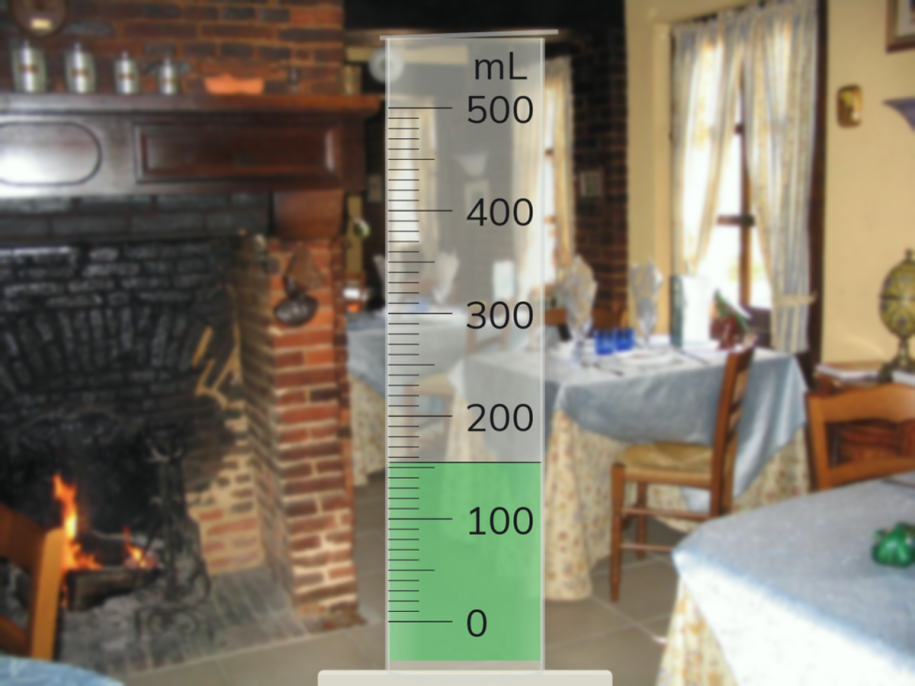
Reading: mL 155
